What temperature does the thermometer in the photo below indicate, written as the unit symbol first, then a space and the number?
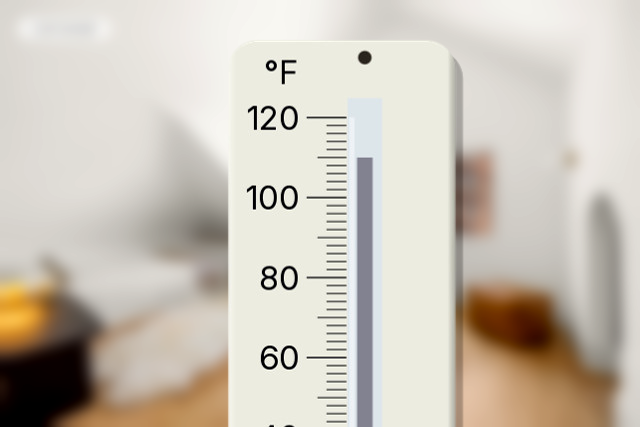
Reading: °F 110
